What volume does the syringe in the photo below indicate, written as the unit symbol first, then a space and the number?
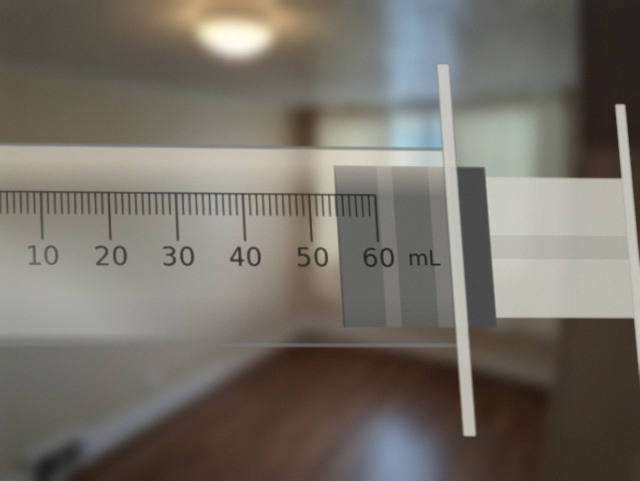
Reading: mL 54
